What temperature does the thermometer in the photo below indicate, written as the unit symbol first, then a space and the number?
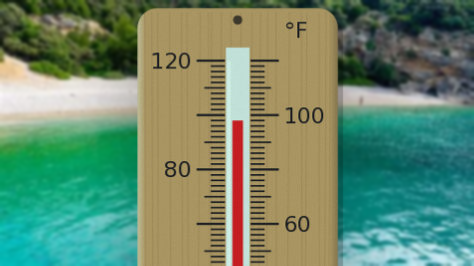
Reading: °F 98
